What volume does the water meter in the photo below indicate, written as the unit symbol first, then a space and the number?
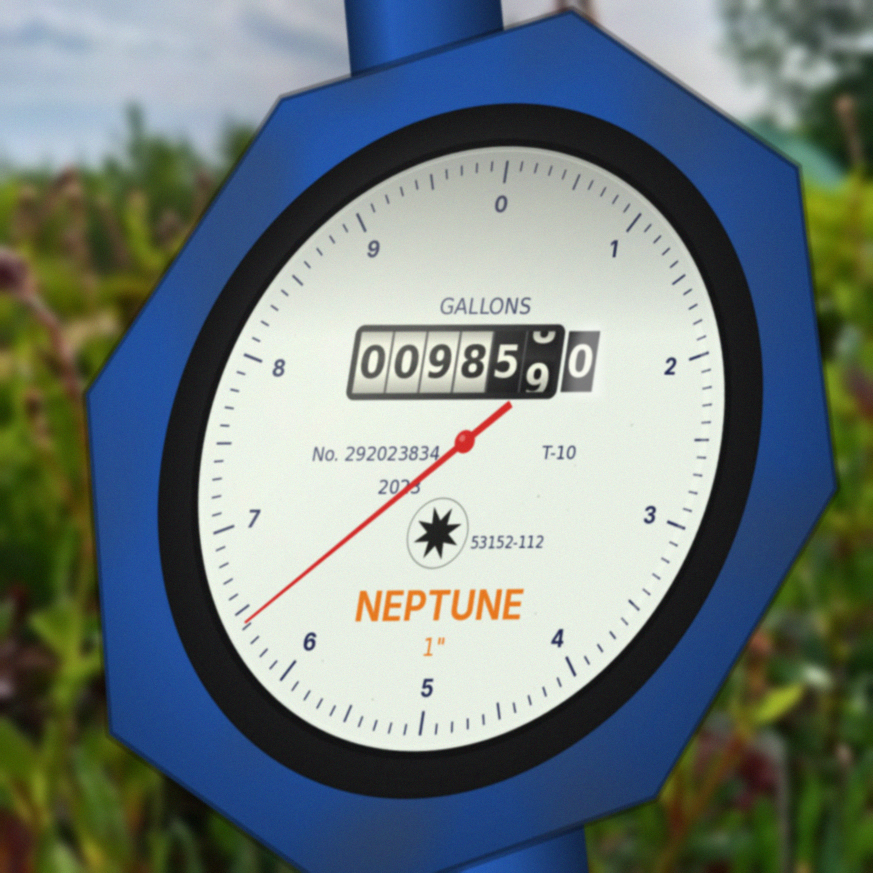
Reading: gal 98586.4
